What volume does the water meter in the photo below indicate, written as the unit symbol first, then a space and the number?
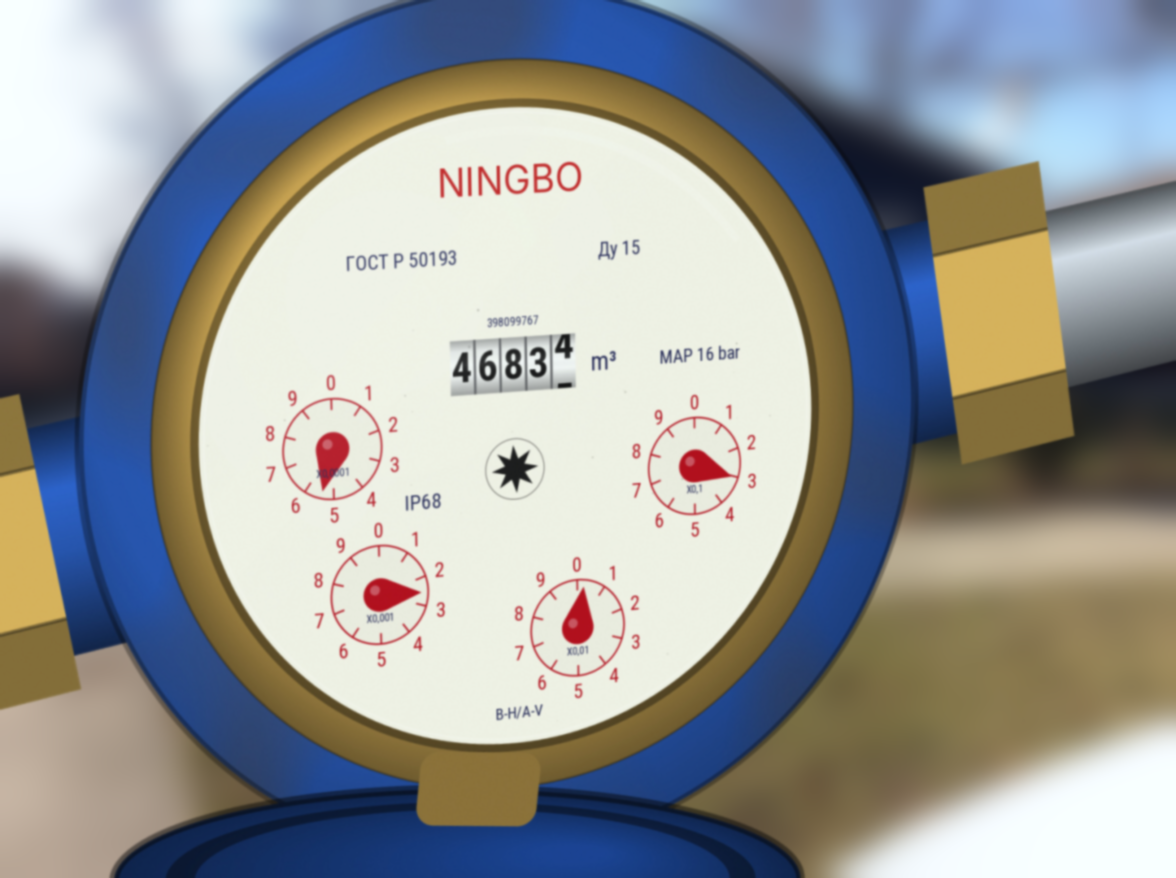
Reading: m³ 46834.3025
